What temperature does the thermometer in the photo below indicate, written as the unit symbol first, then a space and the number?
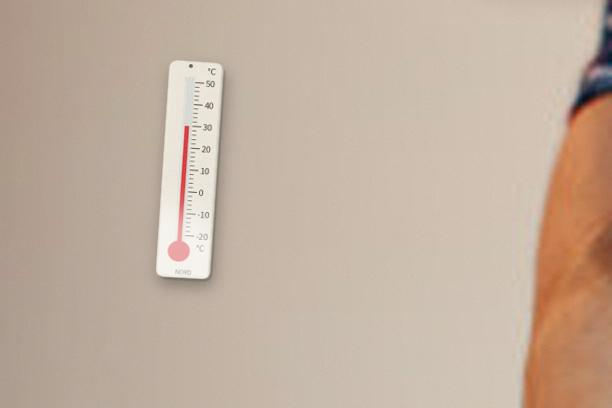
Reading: °C 30
